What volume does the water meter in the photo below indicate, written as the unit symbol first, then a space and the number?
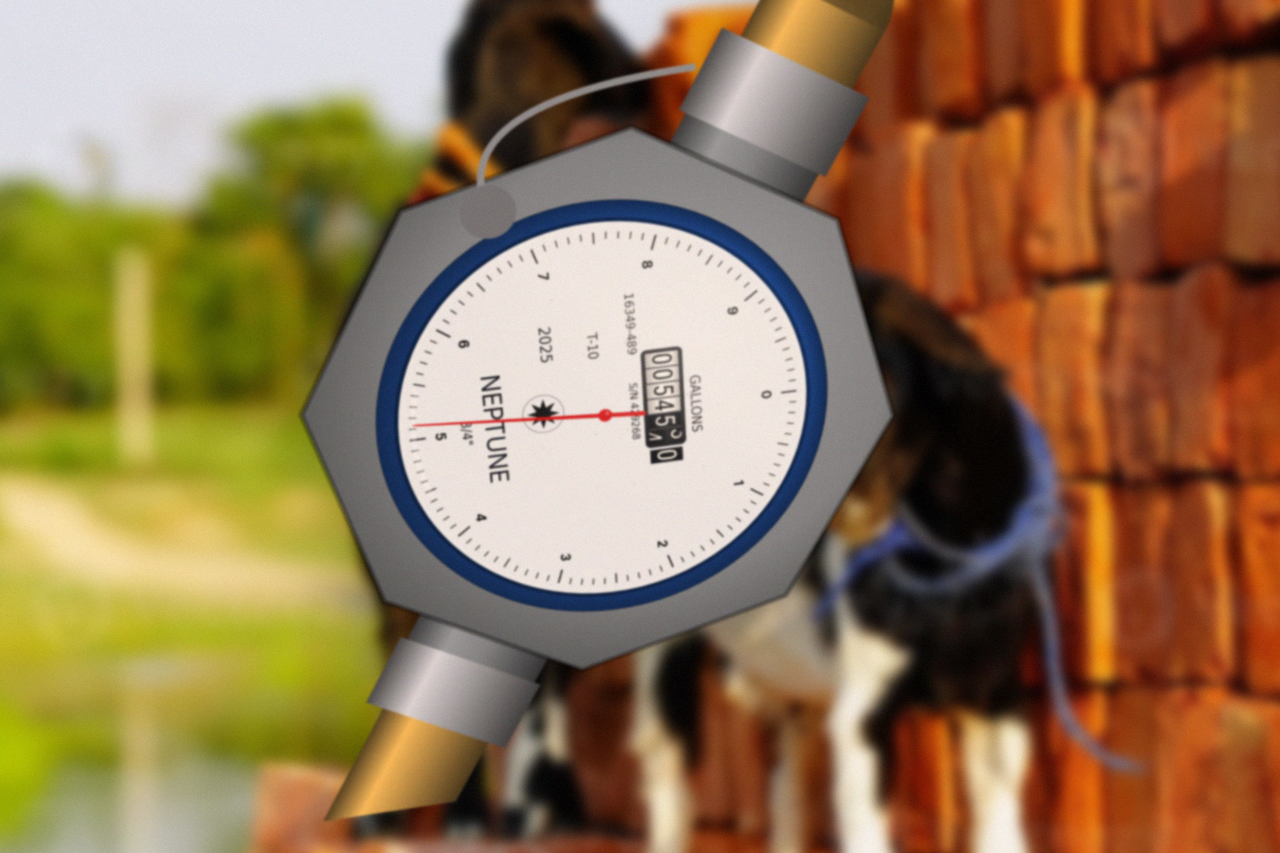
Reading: gal 54535.1
